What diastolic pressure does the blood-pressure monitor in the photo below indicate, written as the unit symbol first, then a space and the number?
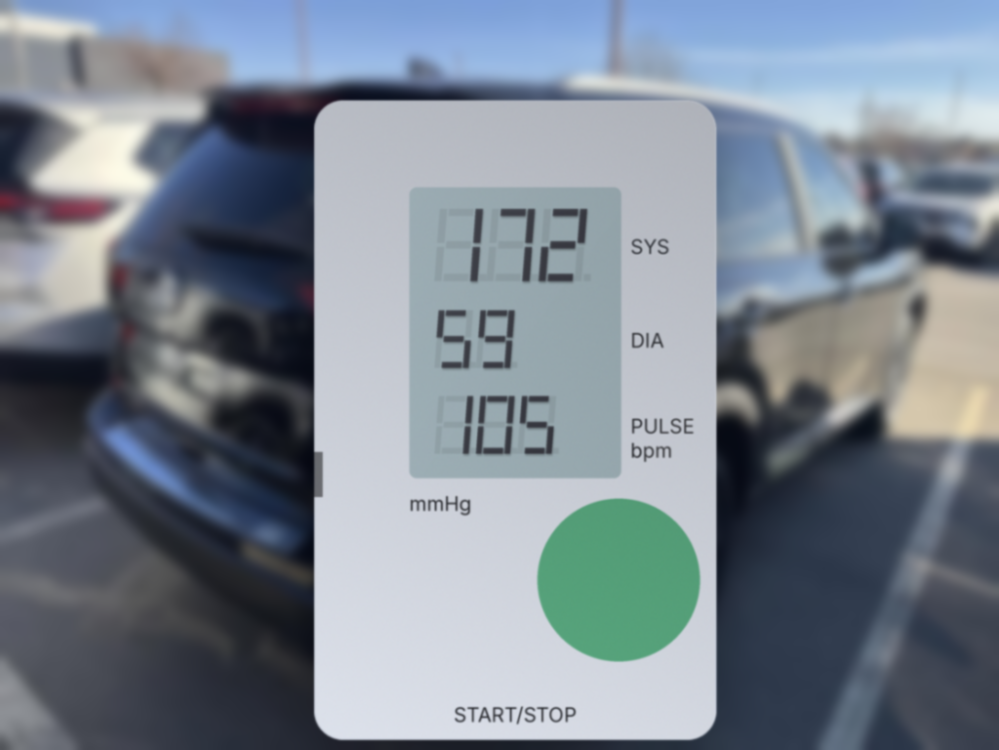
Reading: mmHg 59
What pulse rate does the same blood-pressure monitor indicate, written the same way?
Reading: bpm 105
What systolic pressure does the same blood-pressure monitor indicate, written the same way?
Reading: mmHg 172
